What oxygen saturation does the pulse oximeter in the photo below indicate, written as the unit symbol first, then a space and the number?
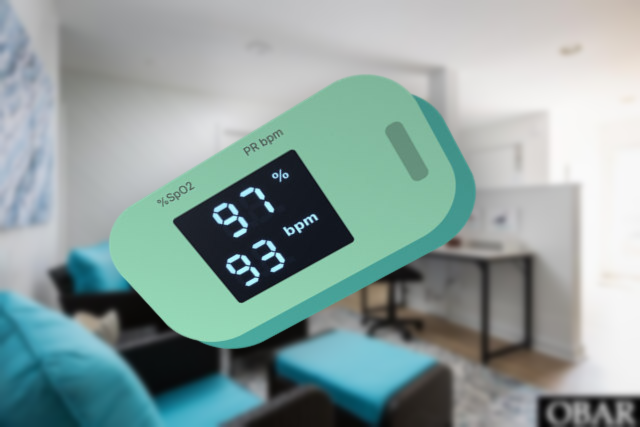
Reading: % 97
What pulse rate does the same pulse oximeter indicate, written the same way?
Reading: bpm 93
